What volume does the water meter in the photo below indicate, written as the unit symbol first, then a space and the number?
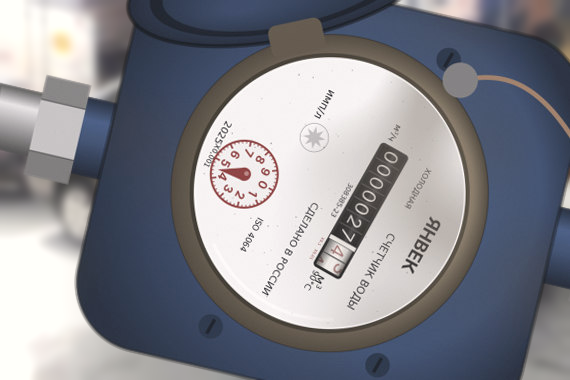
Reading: m³ 27.434
